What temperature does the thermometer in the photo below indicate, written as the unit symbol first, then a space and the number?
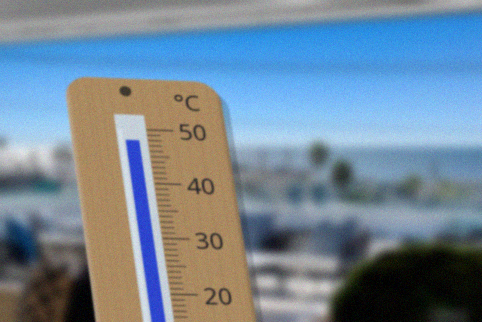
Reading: °C 48
